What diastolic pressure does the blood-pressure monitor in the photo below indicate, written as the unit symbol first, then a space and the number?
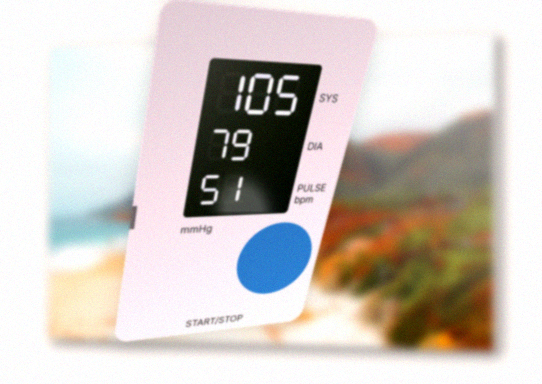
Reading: mmHg 79
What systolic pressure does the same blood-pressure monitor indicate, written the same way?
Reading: mmHg 105
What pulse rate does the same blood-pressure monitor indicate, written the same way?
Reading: bpm 51
